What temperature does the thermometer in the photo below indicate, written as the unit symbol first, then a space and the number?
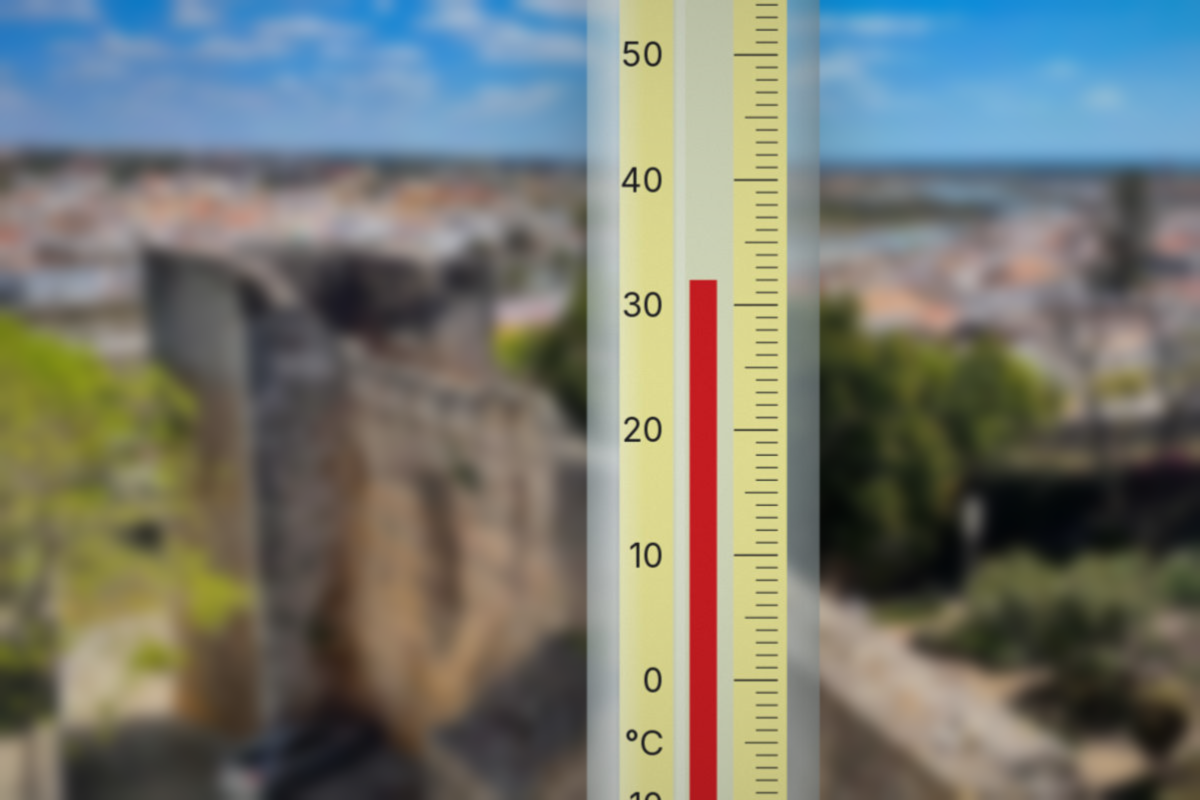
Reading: °C 32
